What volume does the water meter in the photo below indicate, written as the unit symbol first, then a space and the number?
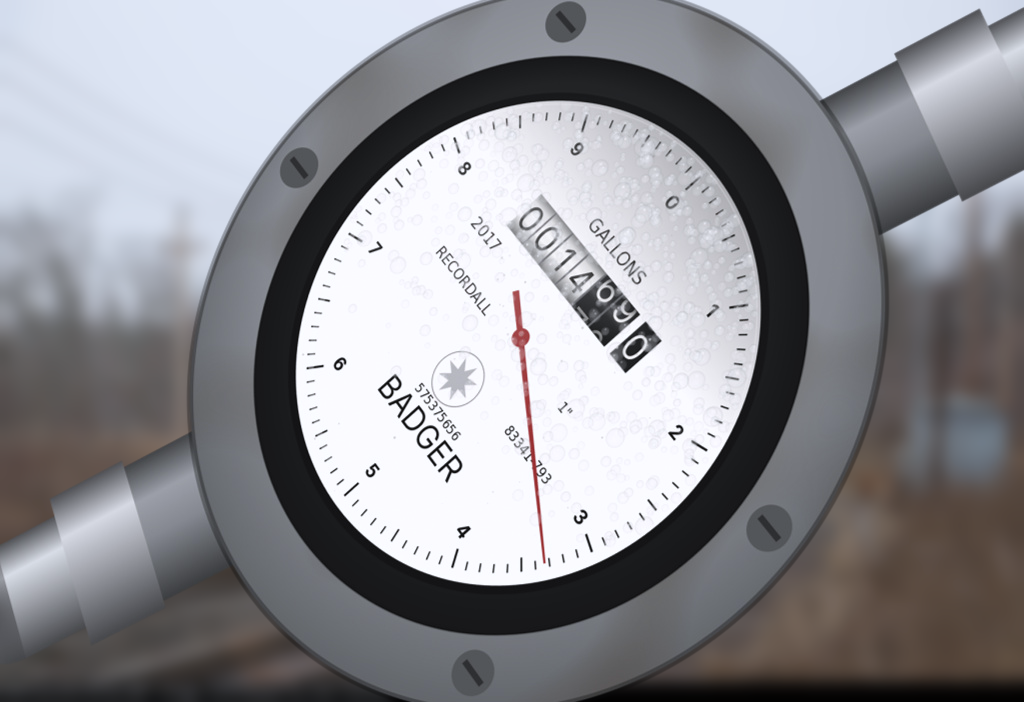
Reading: gal 14693.3
